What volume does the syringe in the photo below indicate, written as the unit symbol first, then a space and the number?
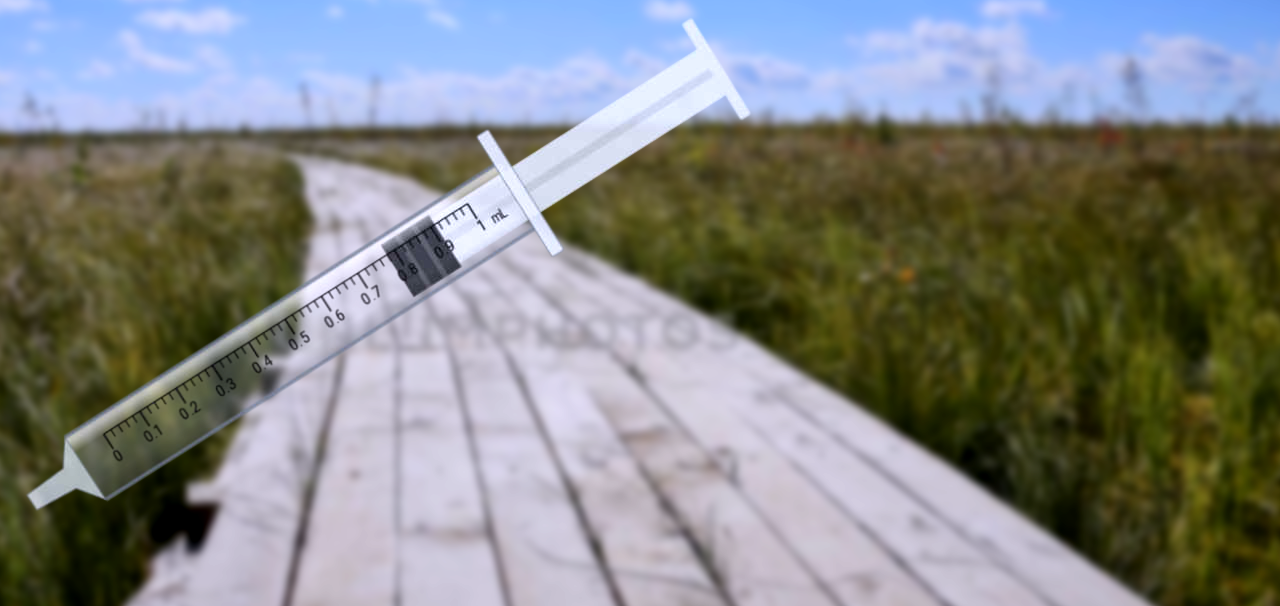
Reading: mL 0.78
